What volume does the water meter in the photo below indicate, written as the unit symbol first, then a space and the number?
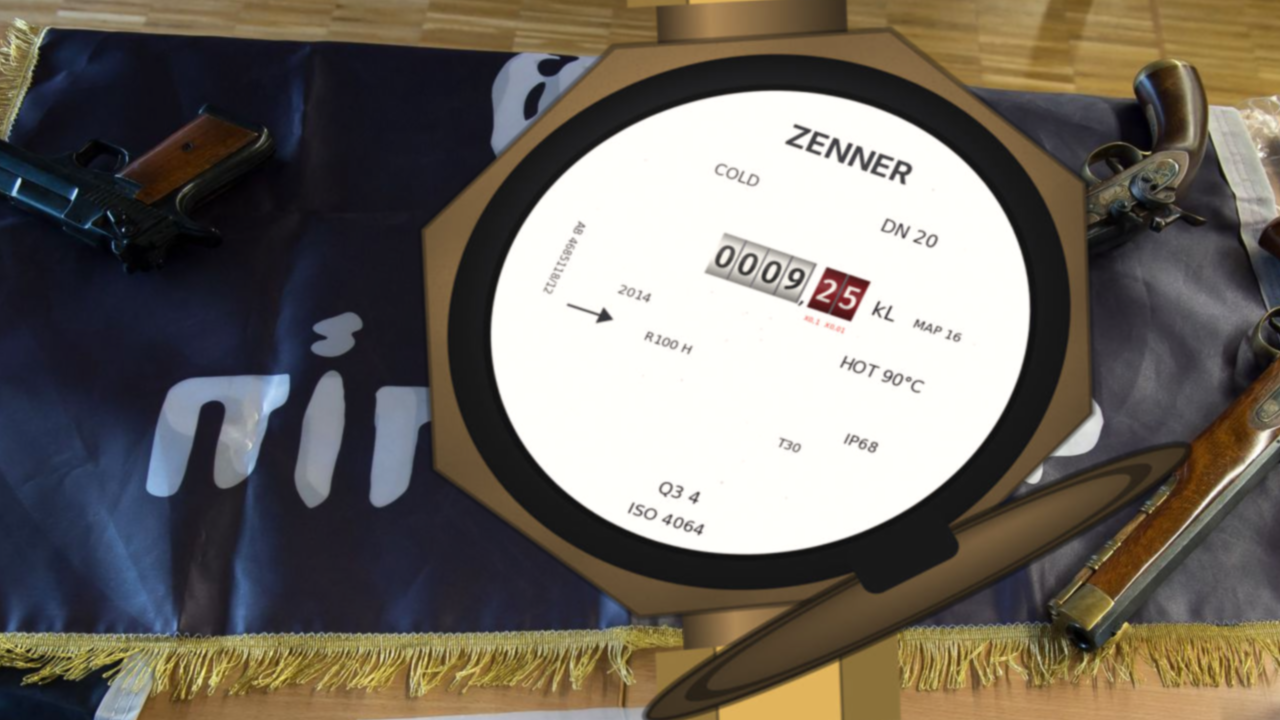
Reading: kL 9.25
